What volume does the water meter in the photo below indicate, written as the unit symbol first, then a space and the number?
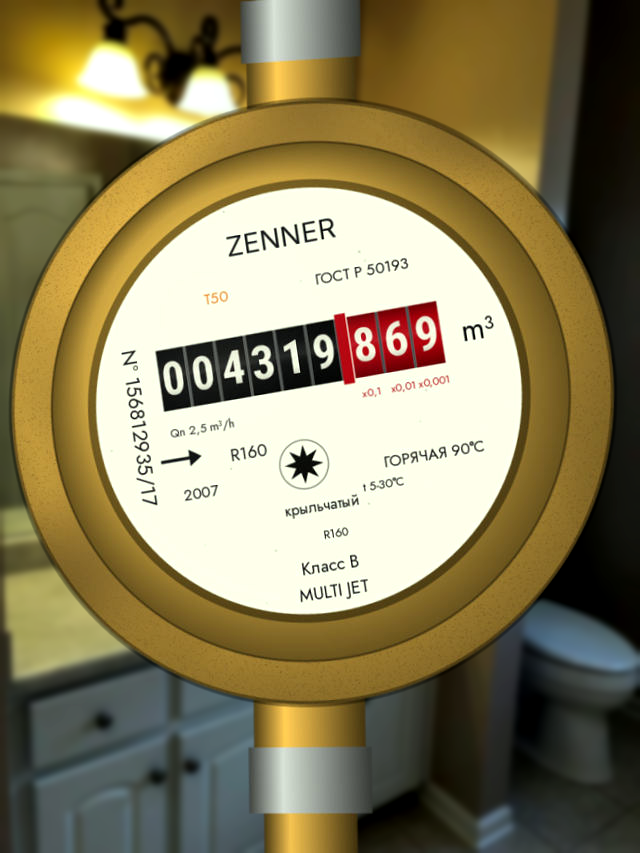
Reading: m³ 4319.869
